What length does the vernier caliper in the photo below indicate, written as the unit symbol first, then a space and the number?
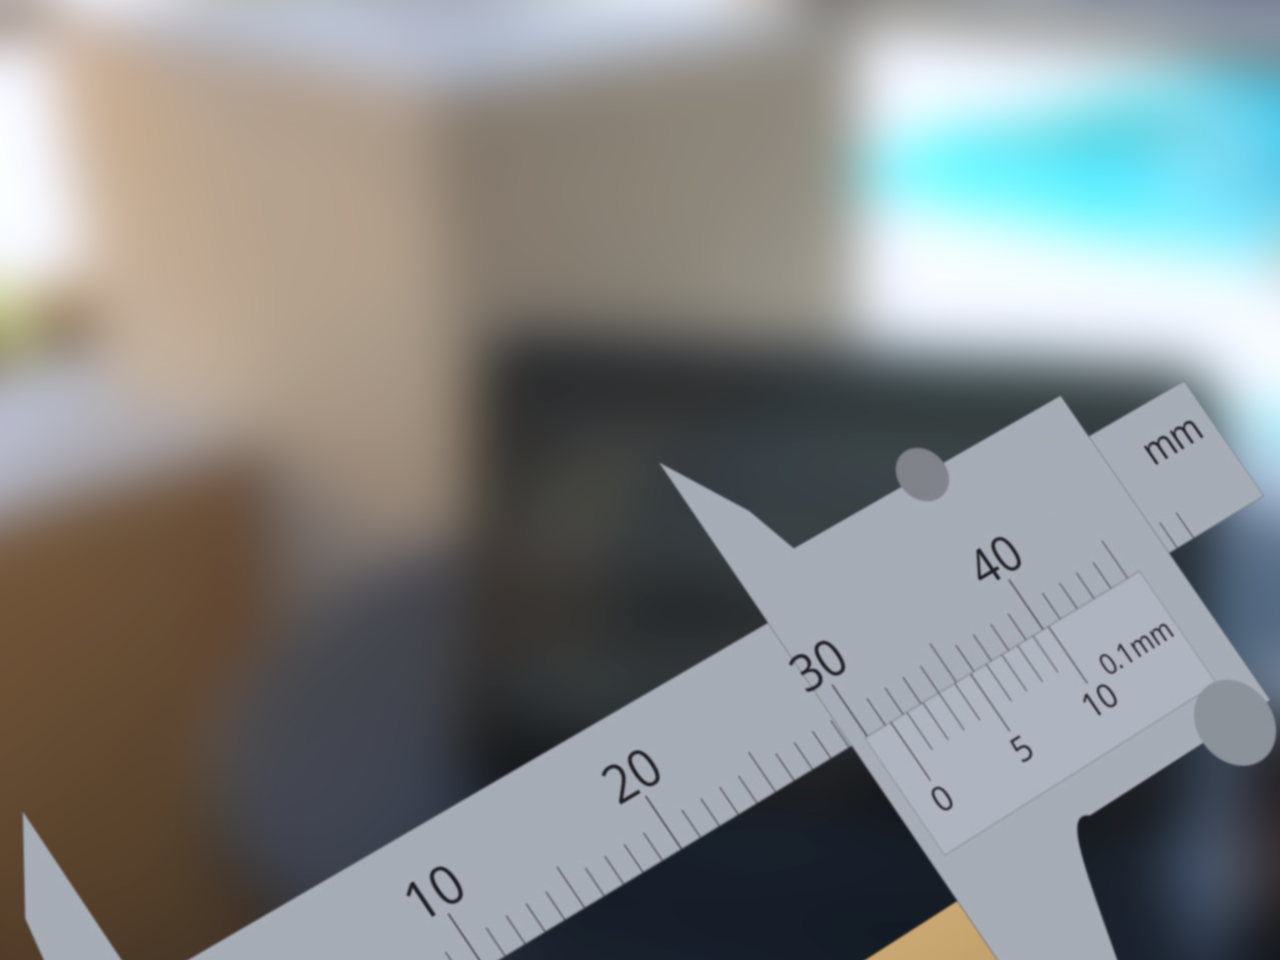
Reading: mm 31.3
